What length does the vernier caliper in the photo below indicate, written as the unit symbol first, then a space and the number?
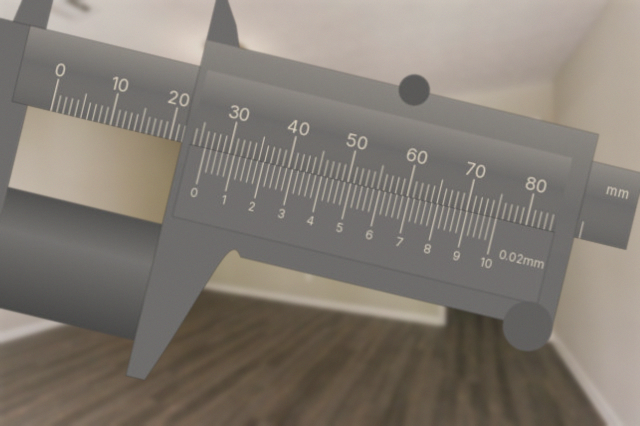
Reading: mm 26.0
